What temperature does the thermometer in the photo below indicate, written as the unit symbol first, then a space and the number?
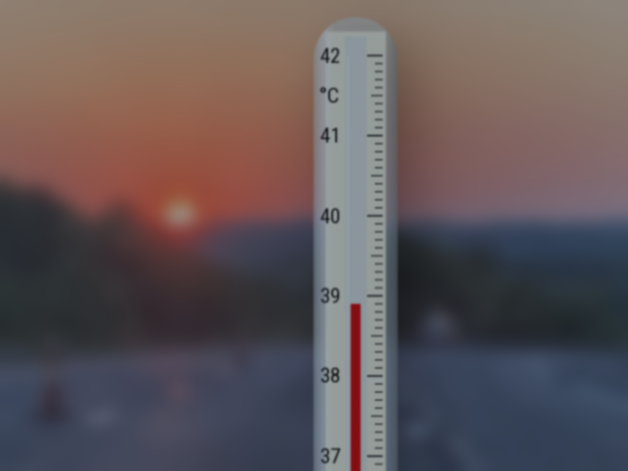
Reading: °C 38.9
